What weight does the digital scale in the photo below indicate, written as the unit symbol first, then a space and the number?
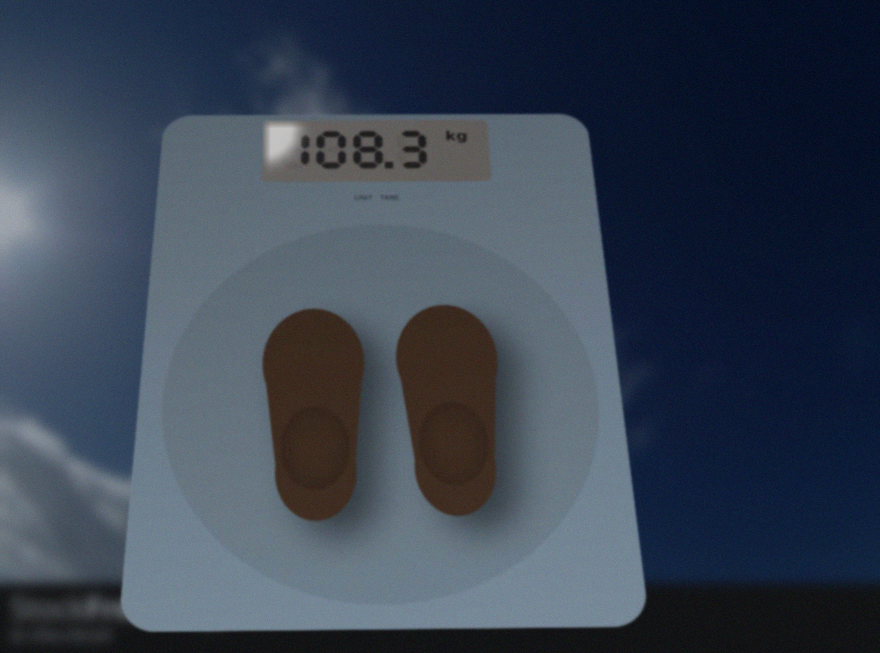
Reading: kg 108.3
